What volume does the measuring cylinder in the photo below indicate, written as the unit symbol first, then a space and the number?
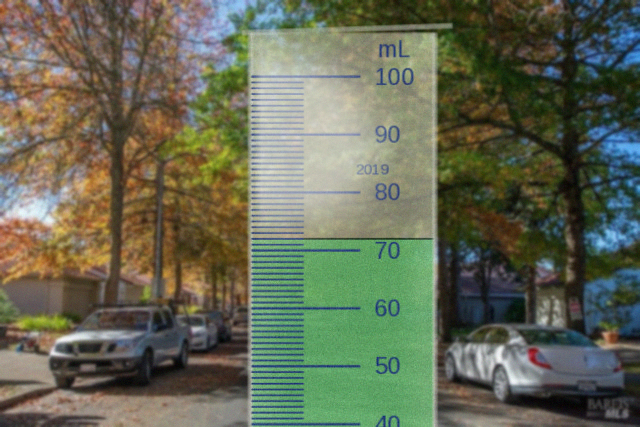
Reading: mL 72
